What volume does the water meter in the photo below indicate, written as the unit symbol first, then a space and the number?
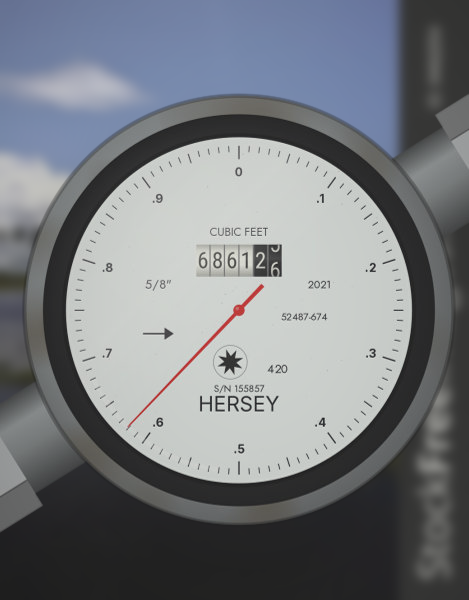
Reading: ft³ 686125.62
